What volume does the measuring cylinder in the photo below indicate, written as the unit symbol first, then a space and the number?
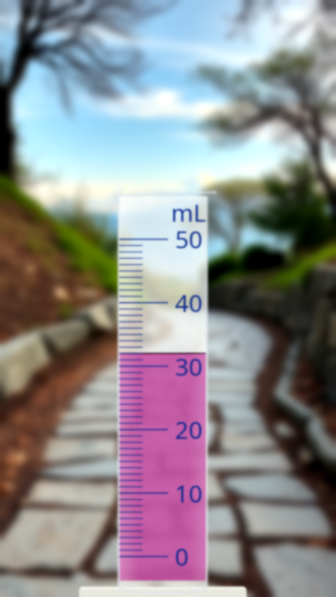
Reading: mL 32
